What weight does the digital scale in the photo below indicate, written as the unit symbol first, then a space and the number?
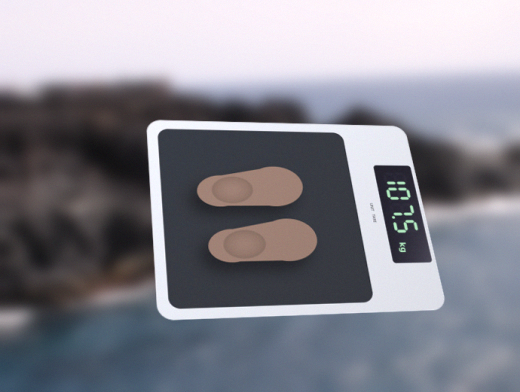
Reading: kg 107.5
